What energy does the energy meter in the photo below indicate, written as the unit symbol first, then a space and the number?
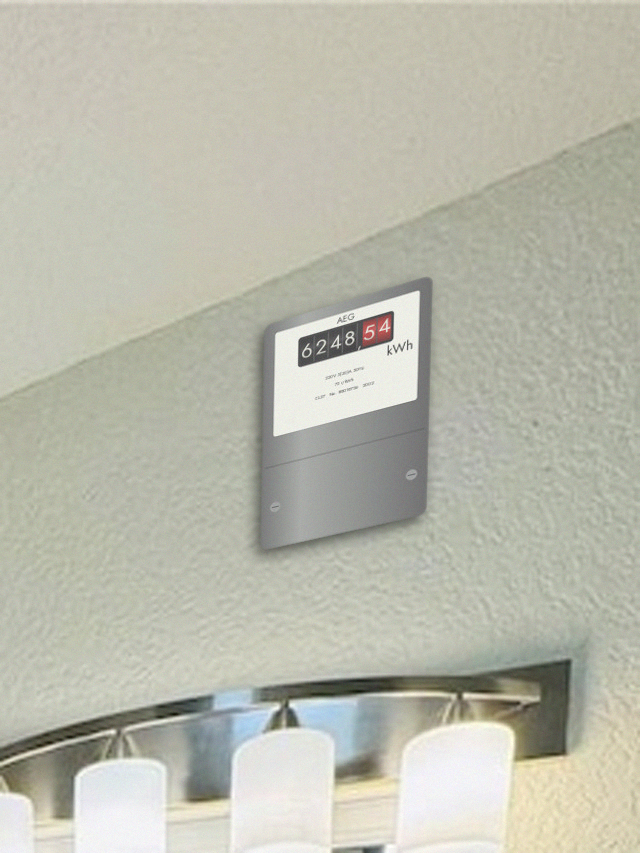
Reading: kWh 6248.54
